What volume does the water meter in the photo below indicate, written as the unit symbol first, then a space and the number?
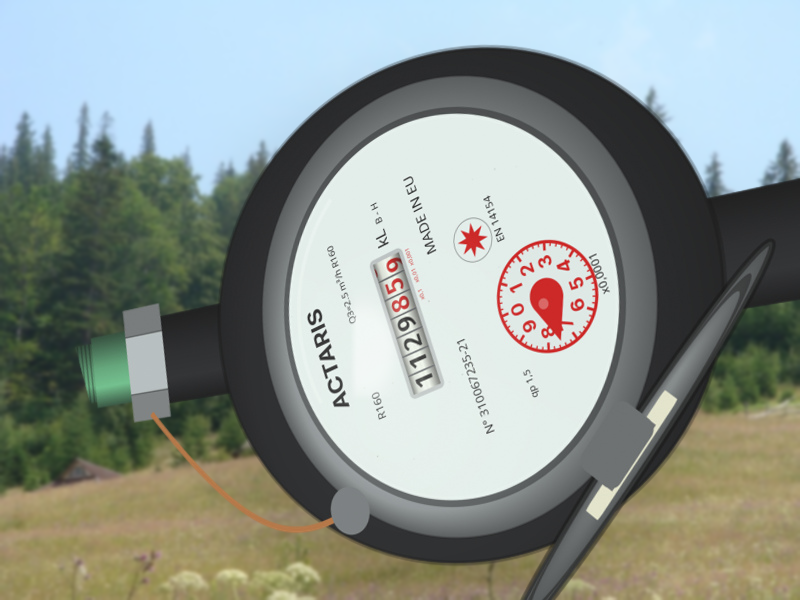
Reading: kL 1129.8587
